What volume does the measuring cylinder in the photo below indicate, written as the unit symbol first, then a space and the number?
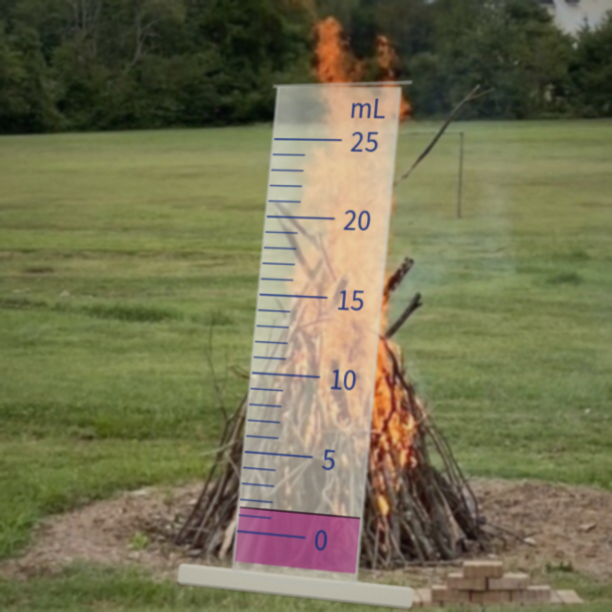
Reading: mL 1.5
